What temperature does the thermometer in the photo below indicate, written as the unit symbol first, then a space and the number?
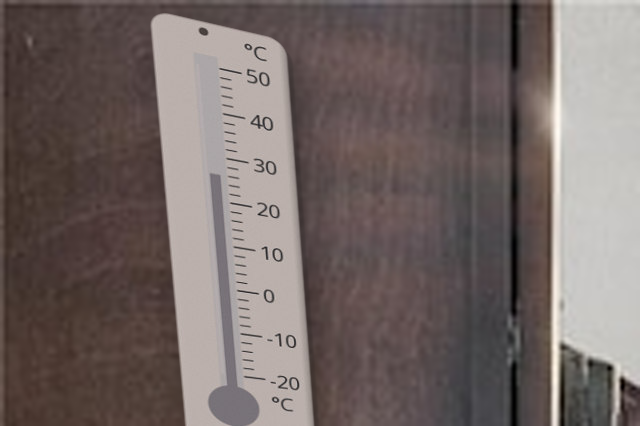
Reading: °C 26
